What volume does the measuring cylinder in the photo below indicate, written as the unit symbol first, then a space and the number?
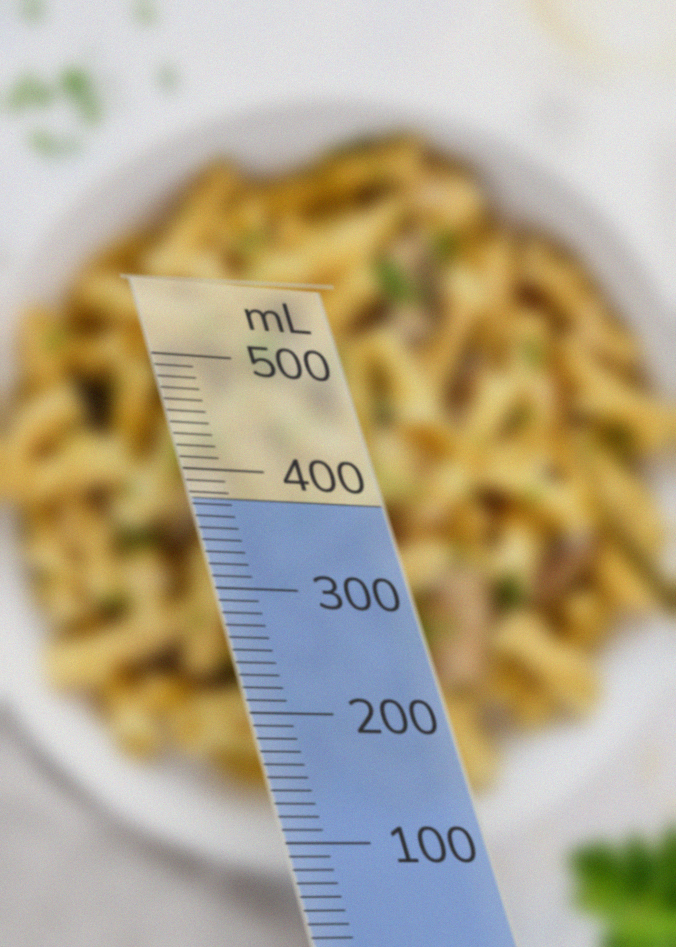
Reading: mL 375
